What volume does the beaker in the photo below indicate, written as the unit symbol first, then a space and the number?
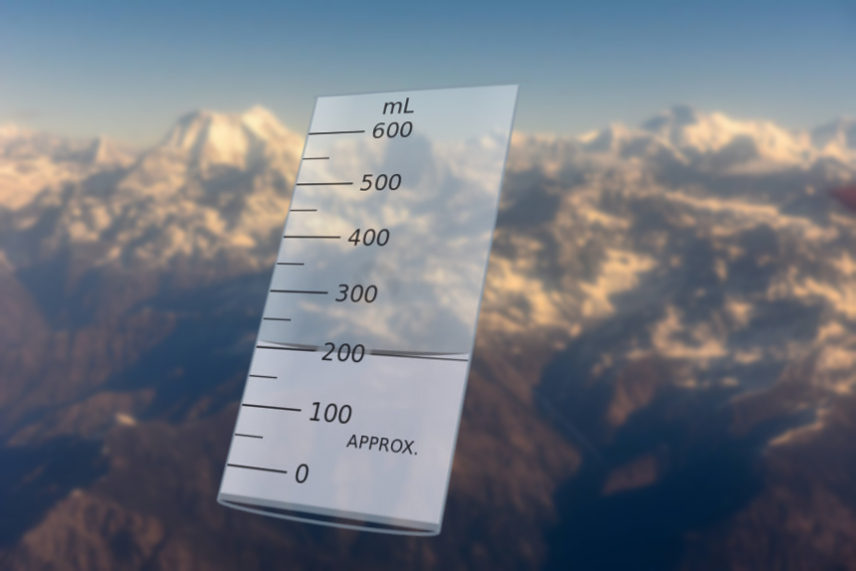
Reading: mL 200
